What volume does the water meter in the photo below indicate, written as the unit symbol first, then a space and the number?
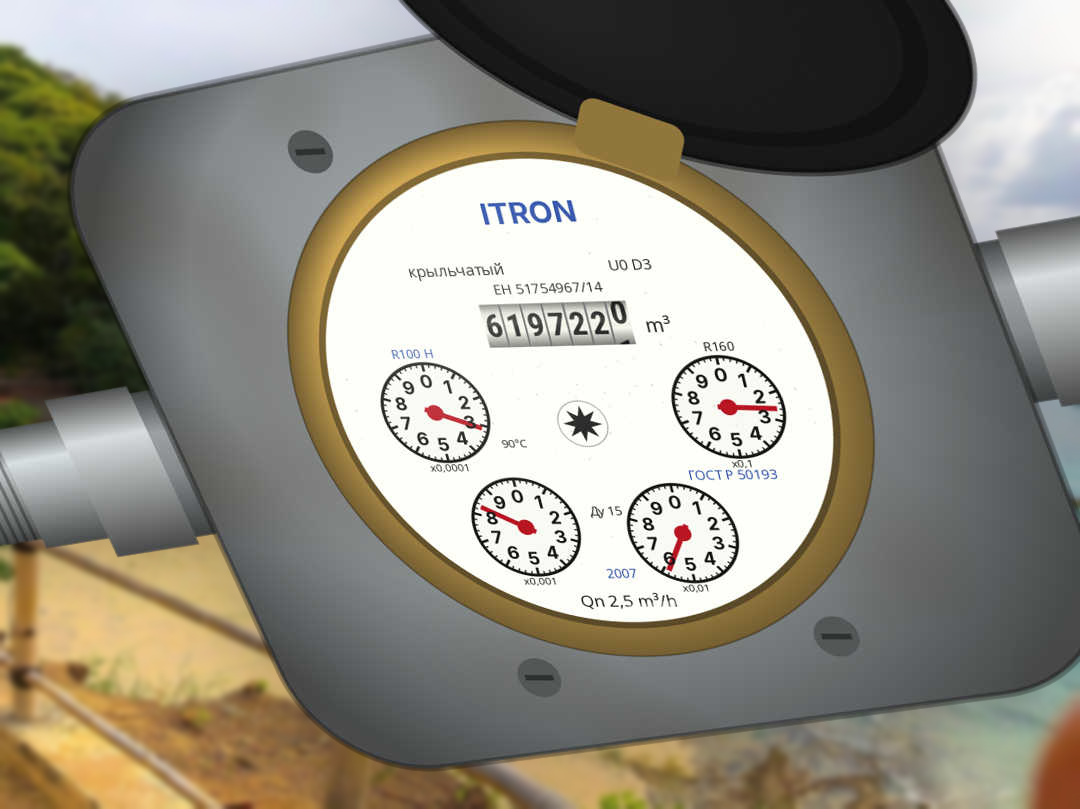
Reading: m³ 6197220.2583
